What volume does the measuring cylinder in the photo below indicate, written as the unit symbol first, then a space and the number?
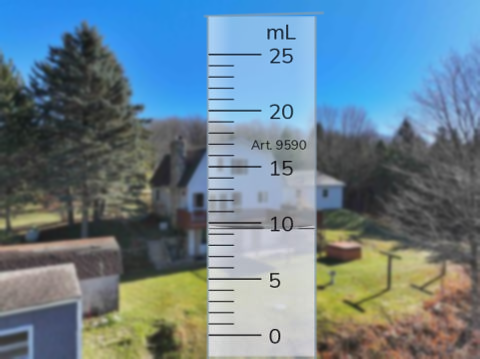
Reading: mL 9.5
